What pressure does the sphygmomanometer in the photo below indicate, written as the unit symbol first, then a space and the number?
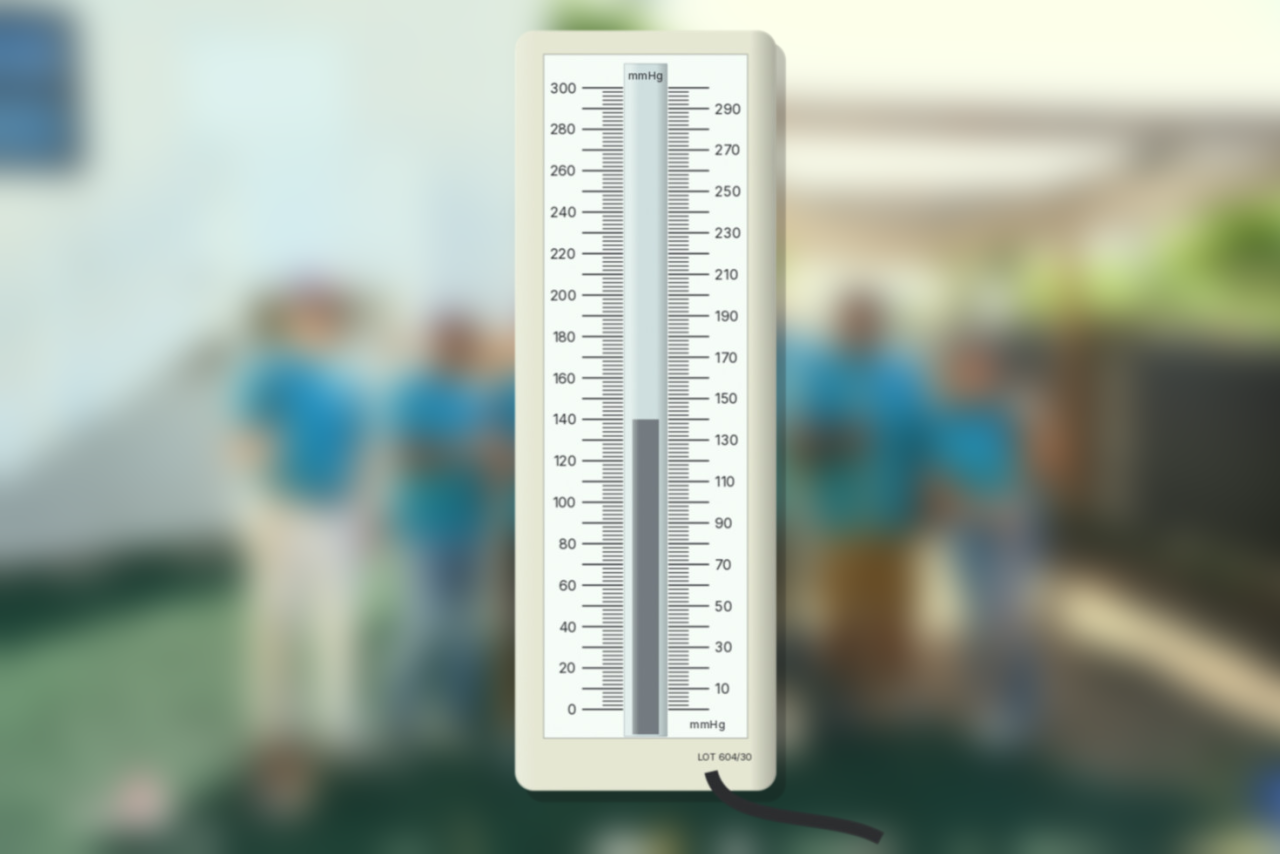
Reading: mmHg 140
